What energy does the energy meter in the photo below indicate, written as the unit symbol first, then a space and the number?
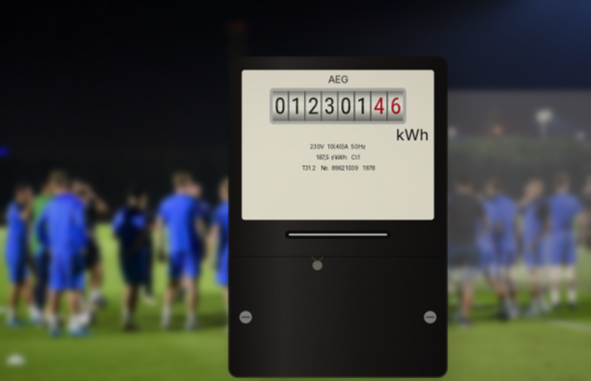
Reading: kWh 12301.46
